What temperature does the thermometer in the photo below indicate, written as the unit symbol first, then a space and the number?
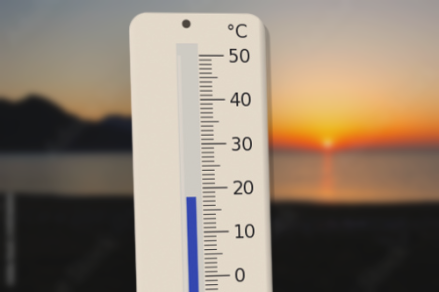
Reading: °C 18
